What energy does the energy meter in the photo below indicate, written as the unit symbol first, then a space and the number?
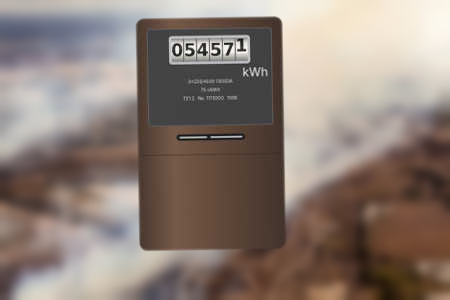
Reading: kWh 54571
